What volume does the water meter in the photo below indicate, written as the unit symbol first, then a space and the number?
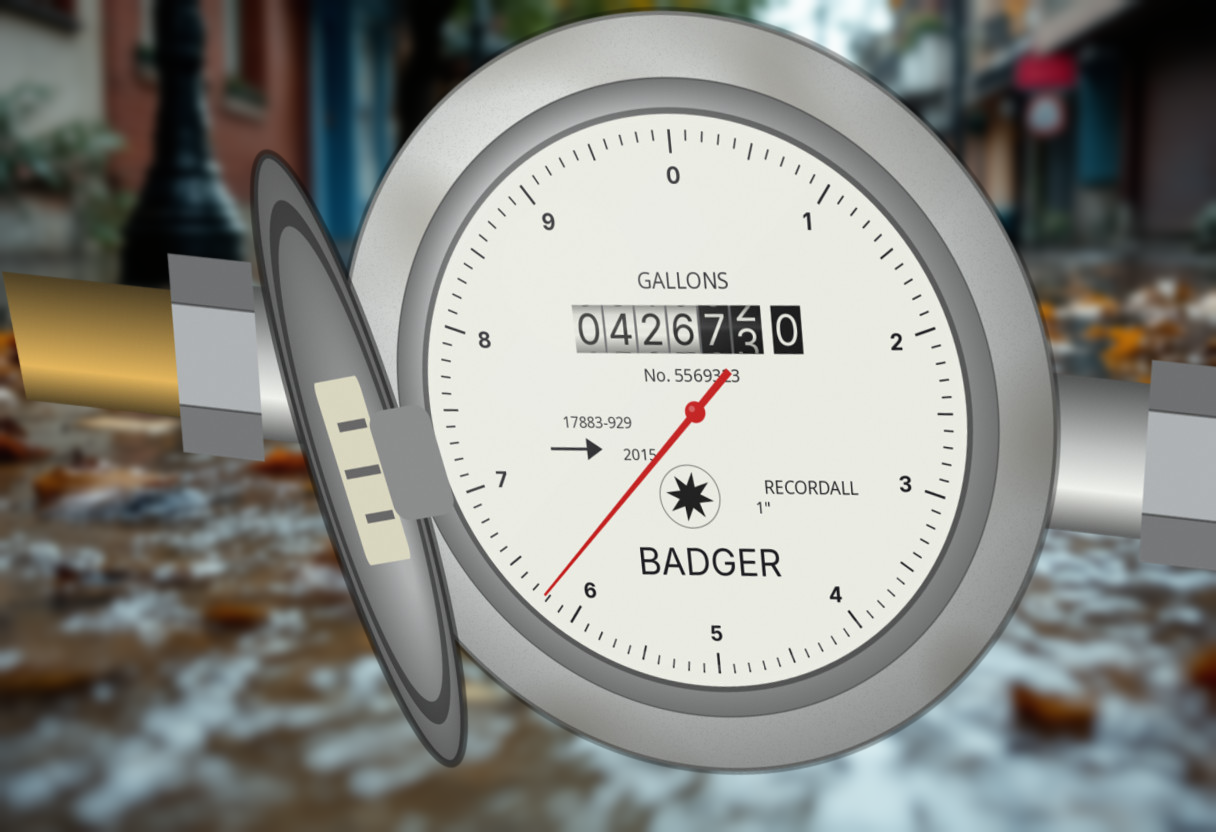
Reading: gal 426726.2
